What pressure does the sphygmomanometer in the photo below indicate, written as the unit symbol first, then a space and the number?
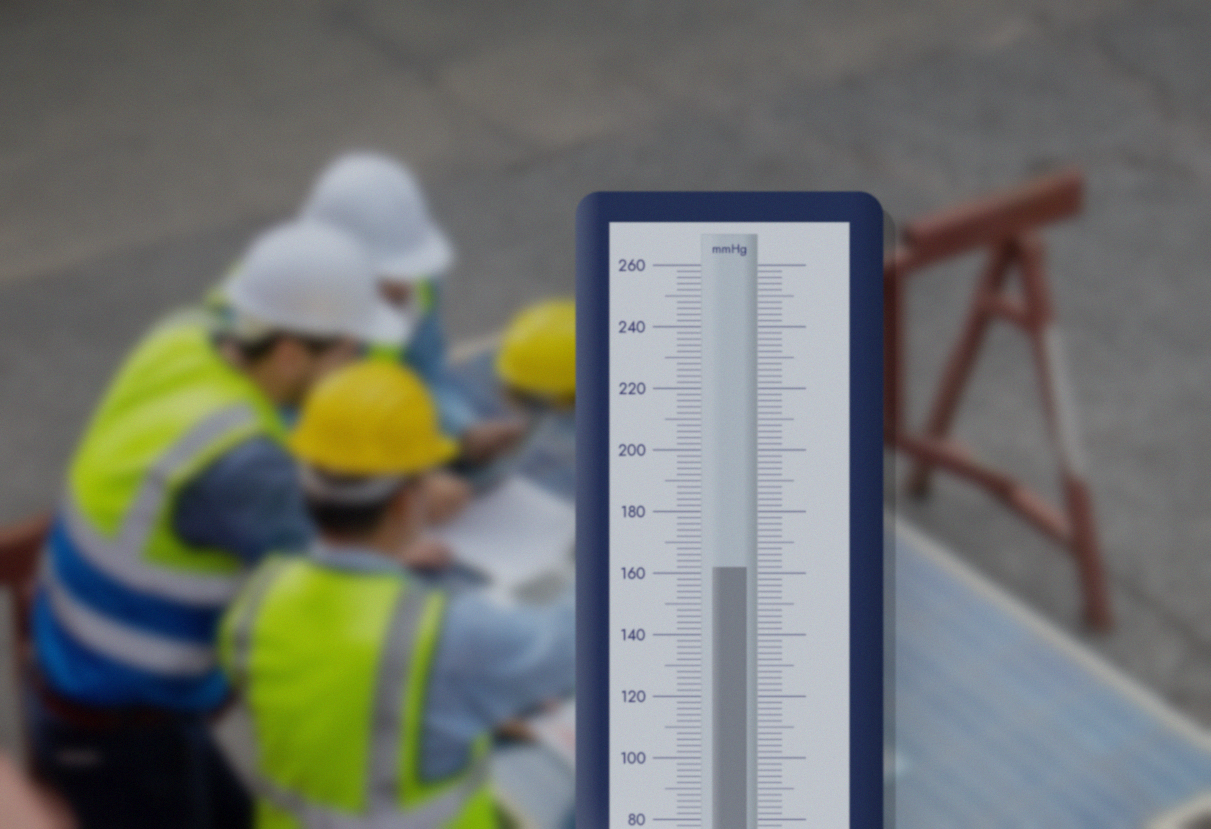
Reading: mmHg 162
